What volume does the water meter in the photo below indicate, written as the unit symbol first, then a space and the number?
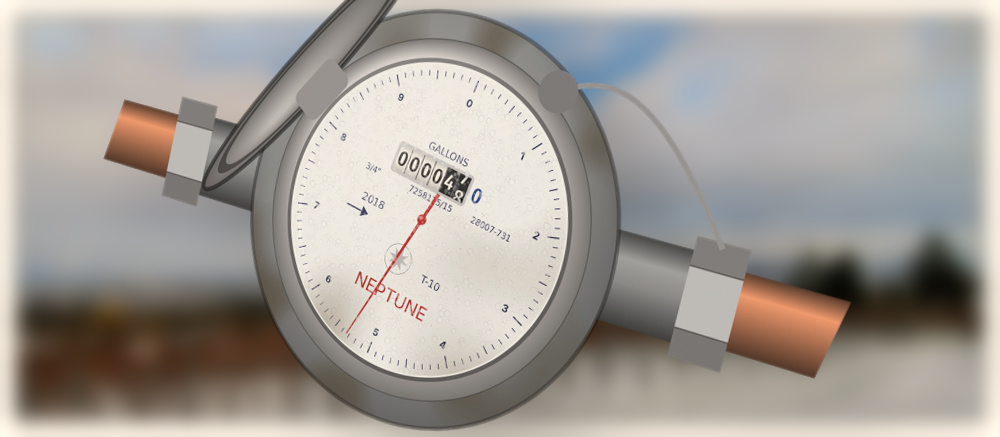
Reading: gal 475.3
